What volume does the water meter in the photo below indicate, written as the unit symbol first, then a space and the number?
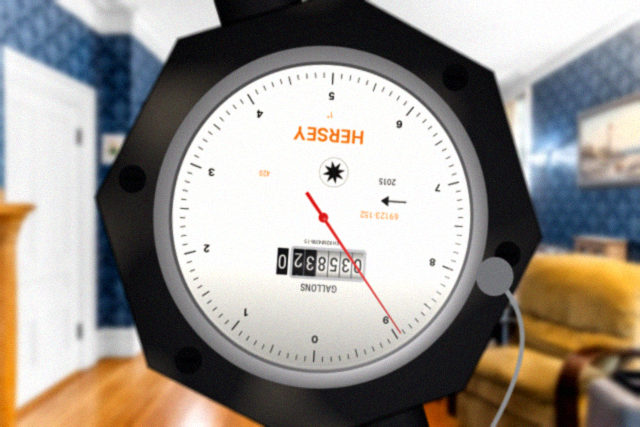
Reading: gal 358318.9
